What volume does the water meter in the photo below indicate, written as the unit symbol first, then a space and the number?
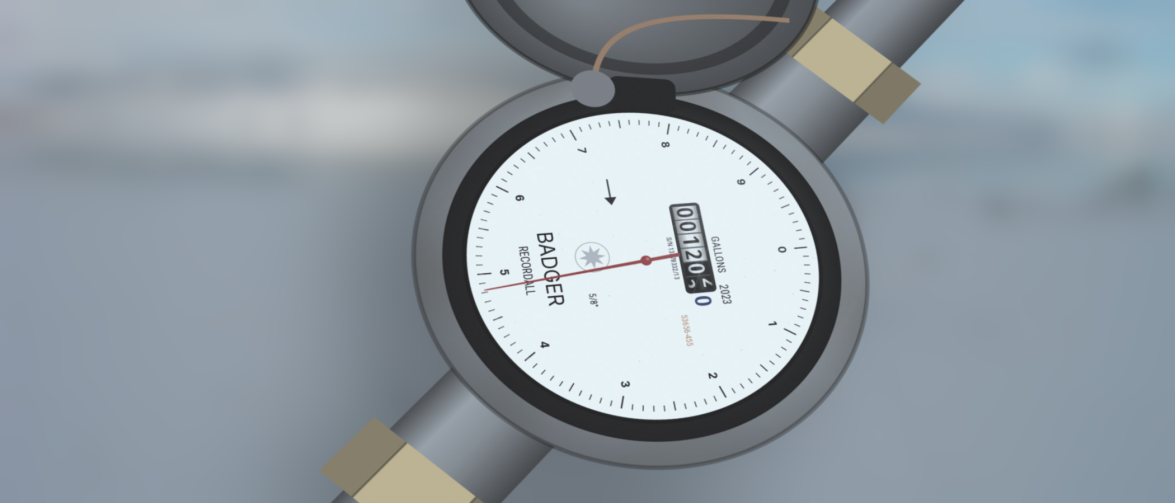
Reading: gal 12024.8
